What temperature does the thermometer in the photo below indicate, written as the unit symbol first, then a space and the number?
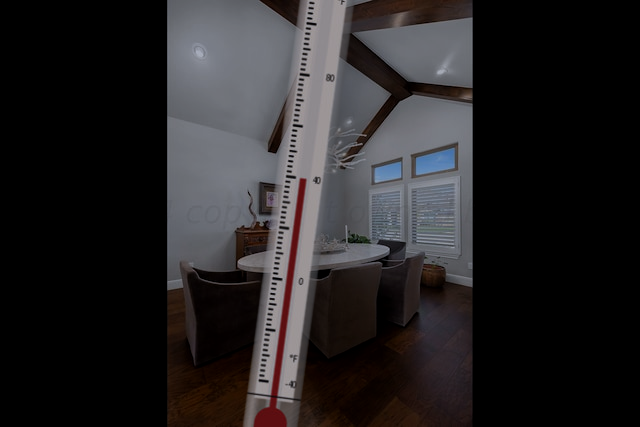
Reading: °F 40
